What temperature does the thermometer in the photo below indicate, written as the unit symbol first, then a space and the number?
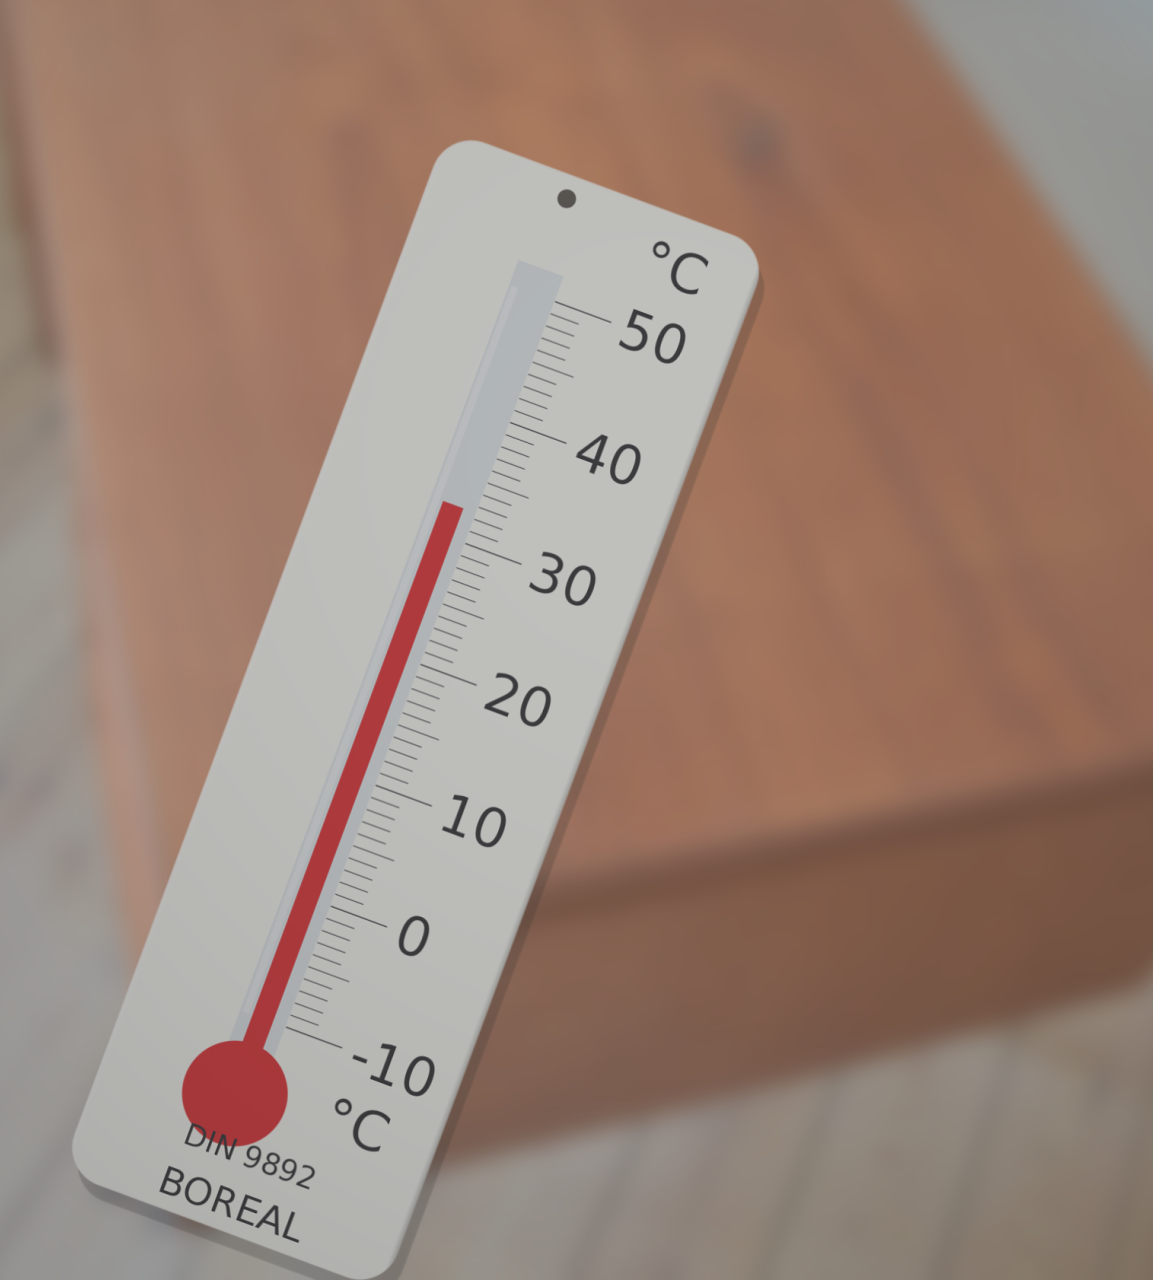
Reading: °C 32.5
